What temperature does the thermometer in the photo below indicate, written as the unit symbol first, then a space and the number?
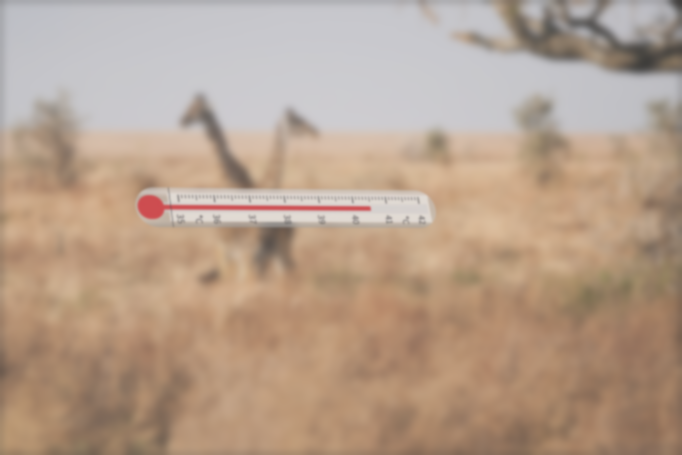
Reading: °C 40.5
